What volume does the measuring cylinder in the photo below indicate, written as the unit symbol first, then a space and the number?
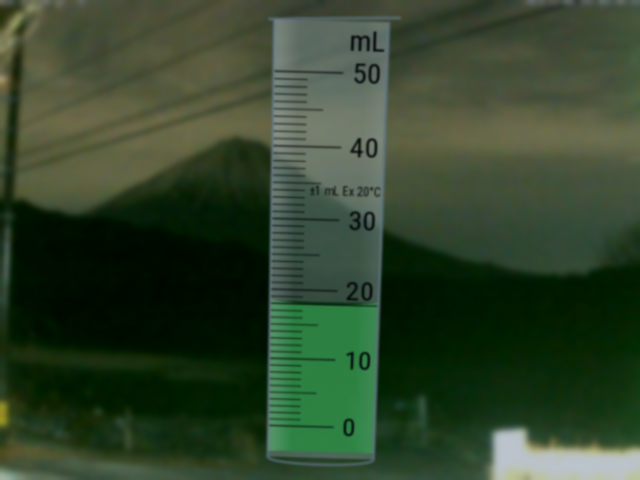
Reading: mL 18
